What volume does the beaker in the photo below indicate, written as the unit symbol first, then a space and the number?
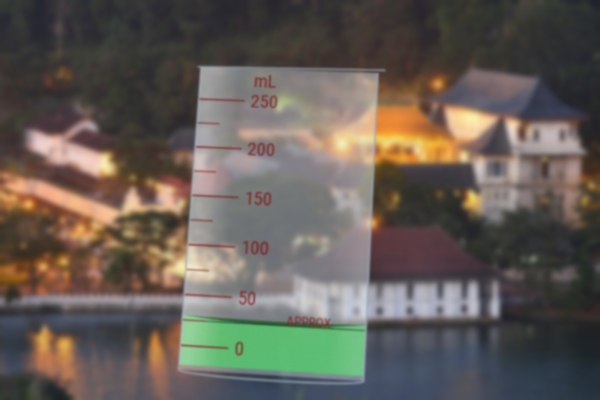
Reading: mL 25
